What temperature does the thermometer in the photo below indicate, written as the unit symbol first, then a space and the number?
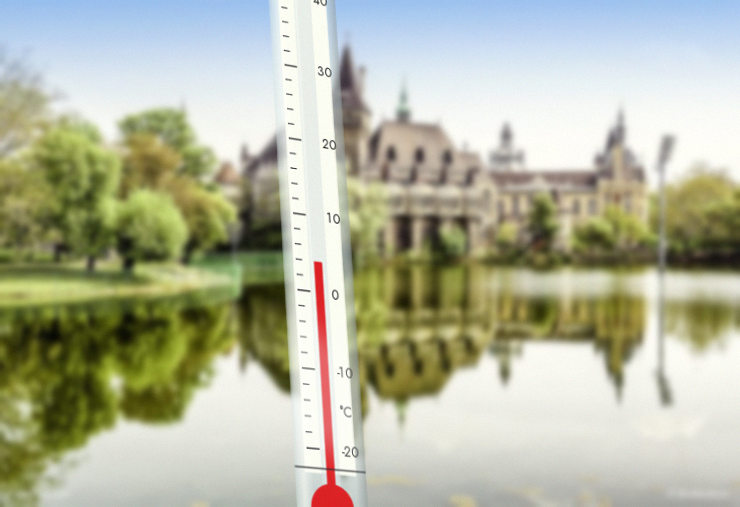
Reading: °C 4
